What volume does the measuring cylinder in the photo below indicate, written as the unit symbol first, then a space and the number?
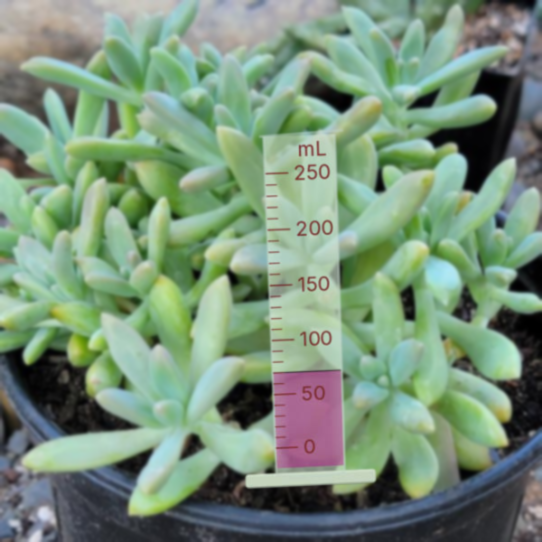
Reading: mL 70
